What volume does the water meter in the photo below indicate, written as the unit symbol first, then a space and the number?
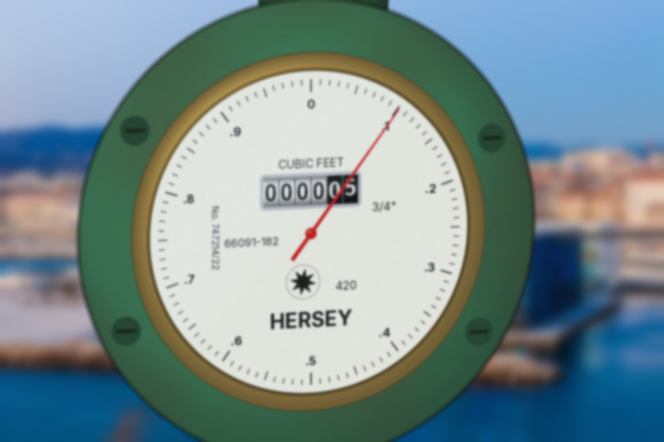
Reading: ft³ 5.10
